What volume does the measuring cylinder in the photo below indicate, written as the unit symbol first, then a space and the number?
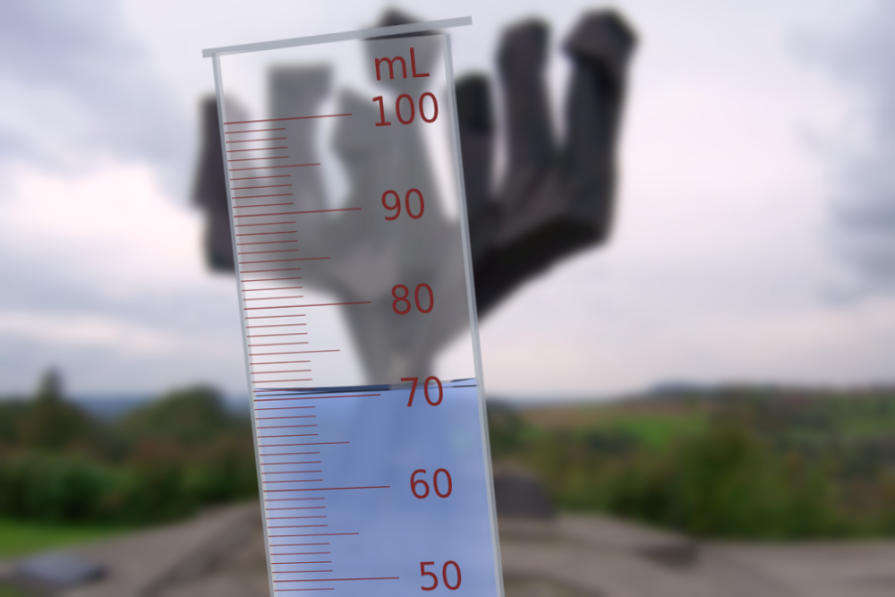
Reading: mL 70.5
